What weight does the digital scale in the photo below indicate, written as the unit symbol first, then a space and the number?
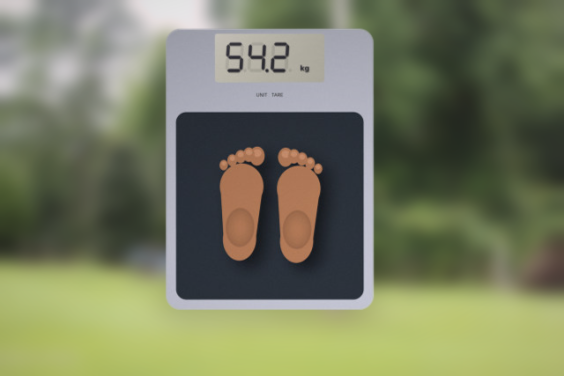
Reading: kg 54.2
